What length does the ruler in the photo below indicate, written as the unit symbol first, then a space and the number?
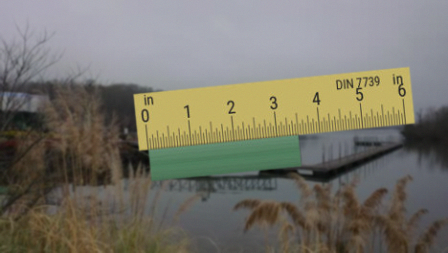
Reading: in 3.5
